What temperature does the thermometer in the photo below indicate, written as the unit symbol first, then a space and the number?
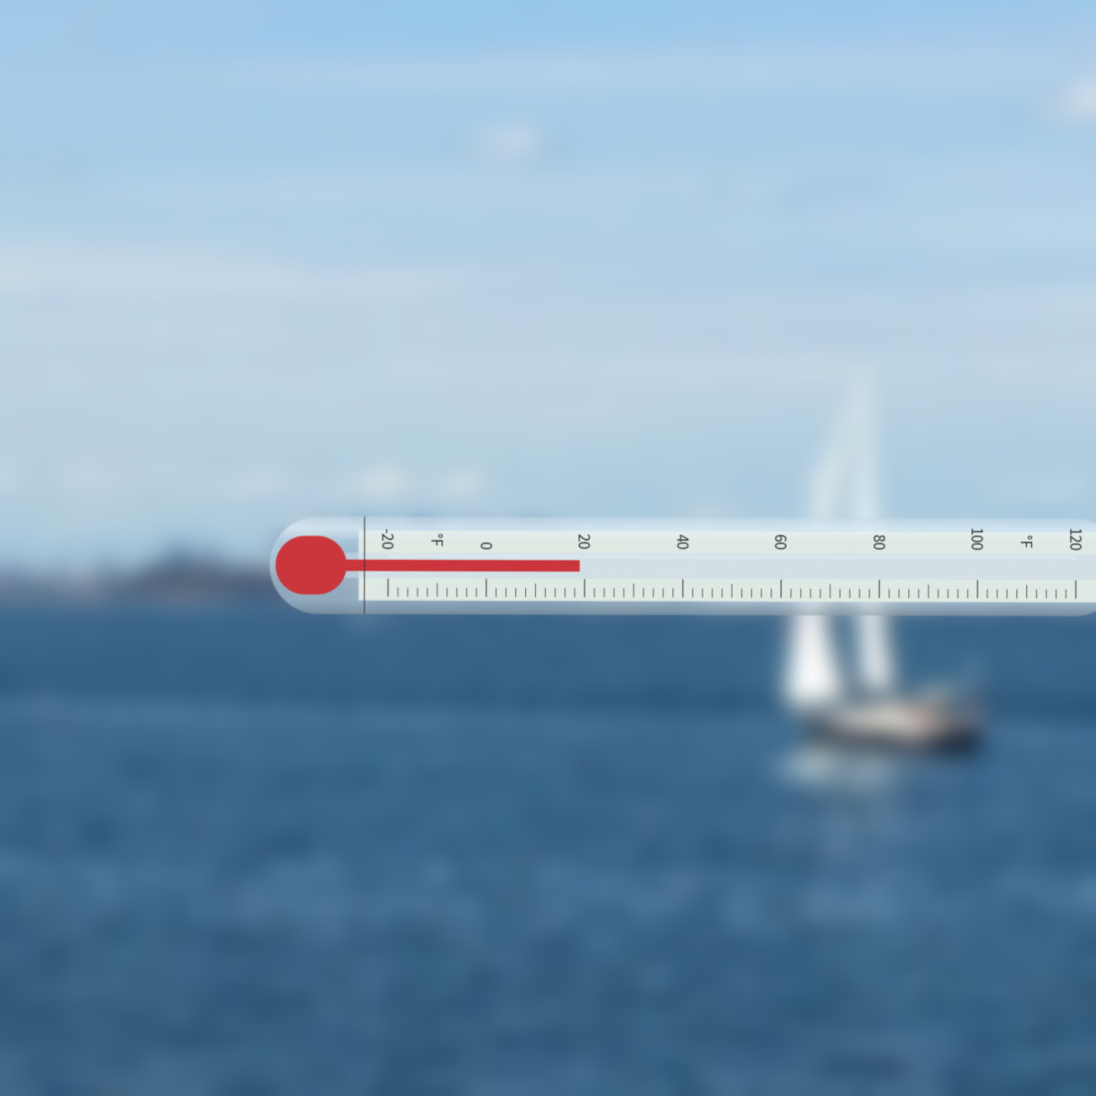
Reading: °F 19
